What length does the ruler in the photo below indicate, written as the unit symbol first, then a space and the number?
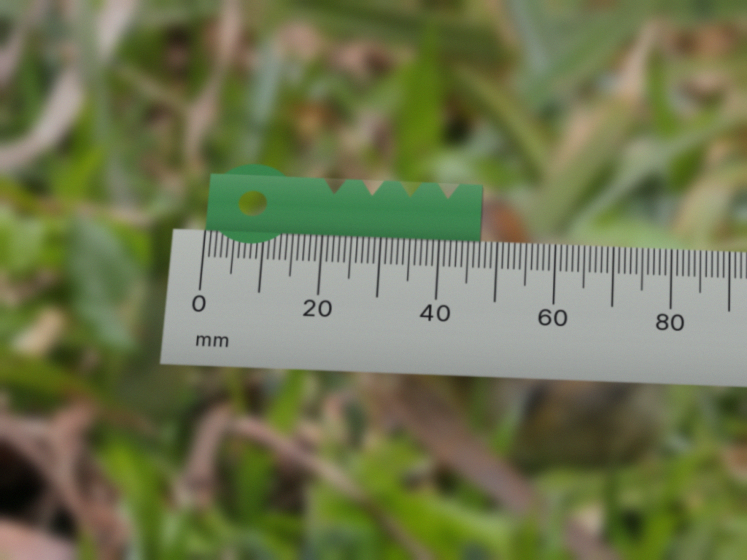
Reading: mm 47
